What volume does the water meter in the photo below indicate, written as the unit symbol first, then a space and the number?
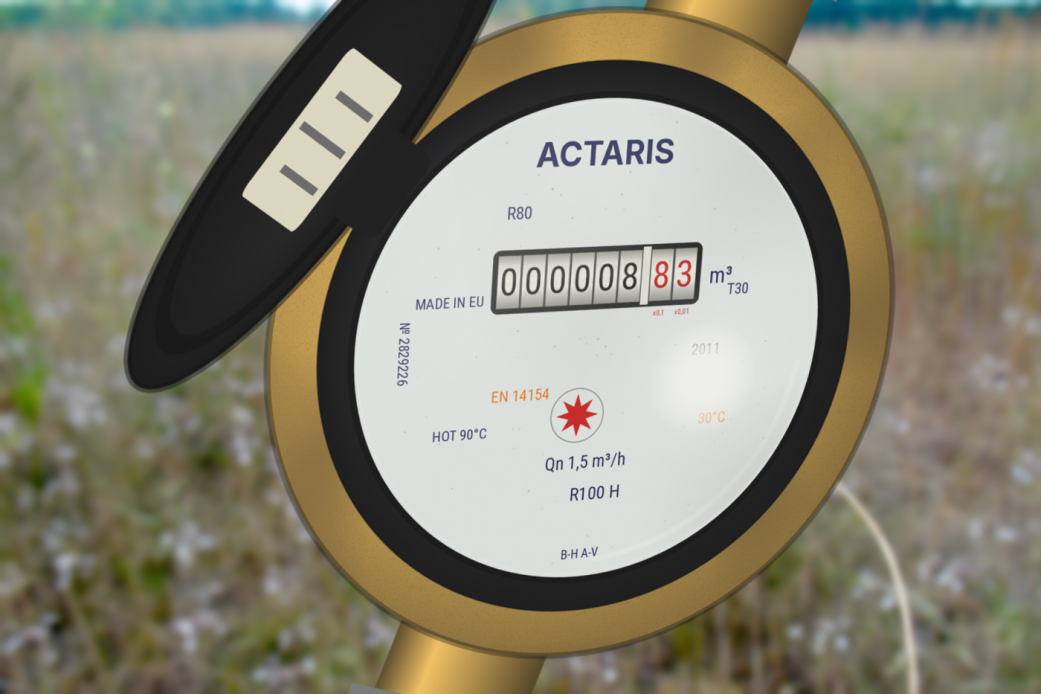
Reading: m³ 8.83
